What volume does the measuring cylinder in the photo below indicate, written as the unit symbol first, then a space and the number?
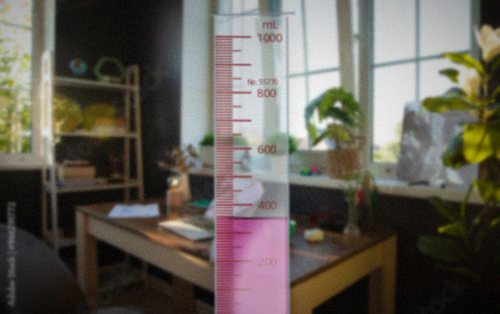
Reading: mL 350
